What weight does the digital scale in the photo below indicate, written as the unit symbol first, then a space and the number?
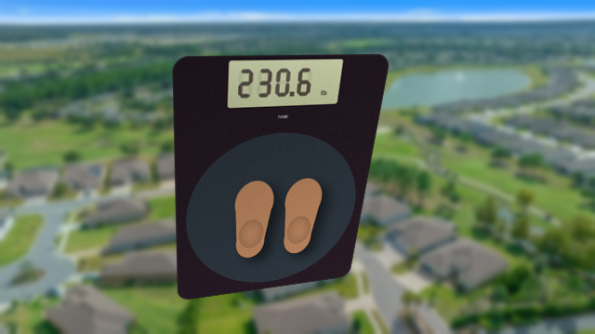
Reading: lb 230.6
